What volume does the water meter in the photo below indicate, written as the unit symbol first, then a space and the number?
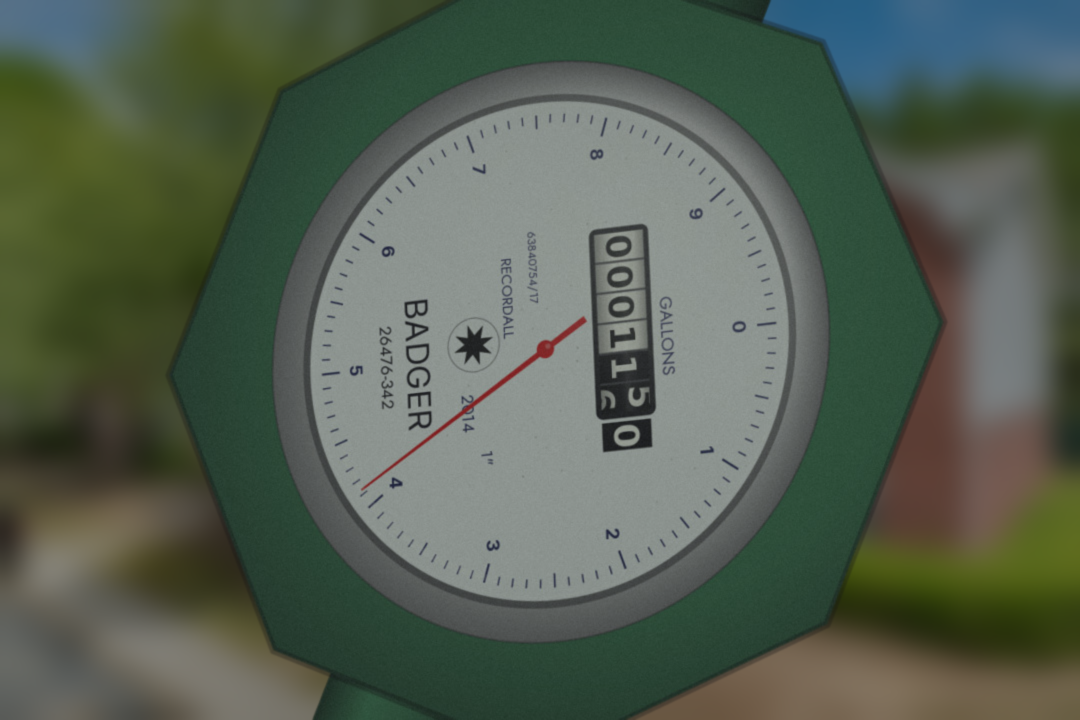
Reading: gal 1154.1
